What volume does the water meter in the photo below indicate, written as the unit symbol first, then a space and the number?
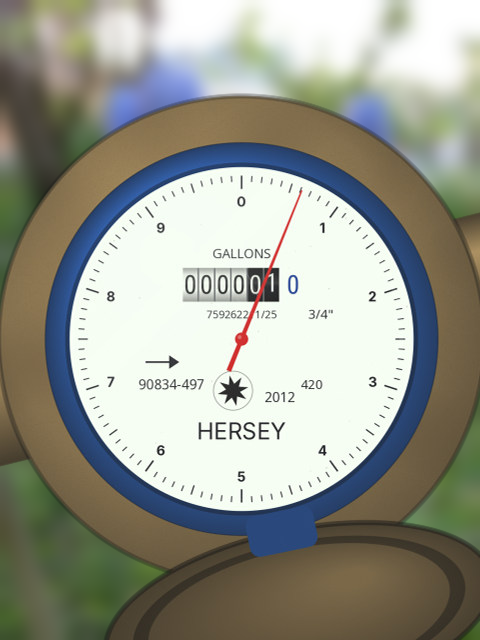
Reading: gal 10.6
